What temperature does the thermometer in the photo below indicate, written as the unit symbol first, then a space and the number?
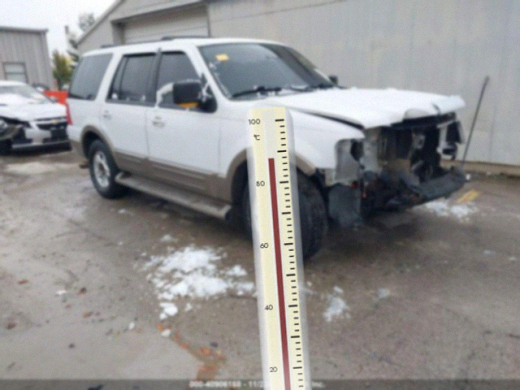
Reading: °C 88
